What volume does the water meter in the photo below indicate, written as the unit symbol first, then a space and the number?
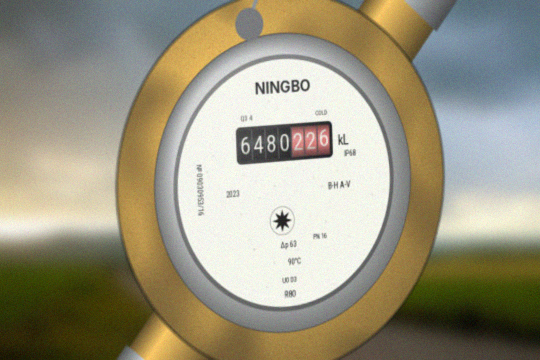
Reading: kL 6480.226
